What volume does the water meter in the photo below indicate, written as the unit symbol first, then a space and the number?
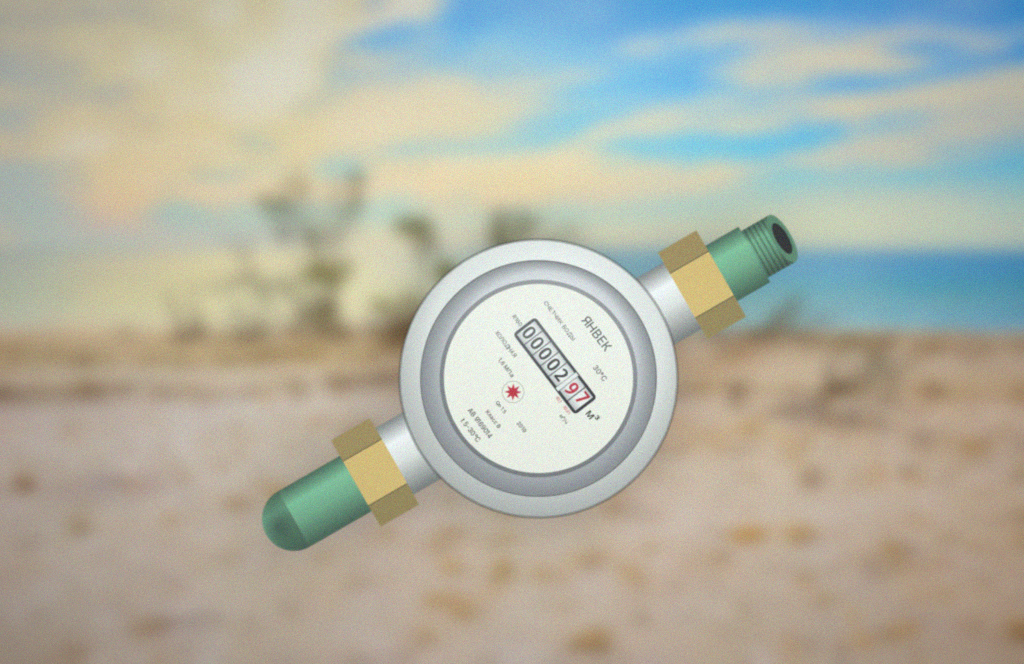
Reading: m³ 2.97
